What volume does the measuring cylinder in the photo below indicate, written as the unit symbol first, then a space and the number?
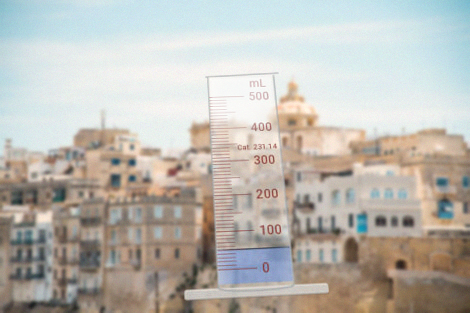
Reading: mL 50
